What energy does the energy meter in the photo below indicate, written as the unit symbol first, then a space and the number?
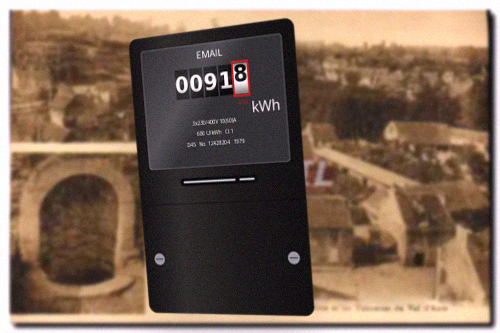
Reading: kWh 91.8
